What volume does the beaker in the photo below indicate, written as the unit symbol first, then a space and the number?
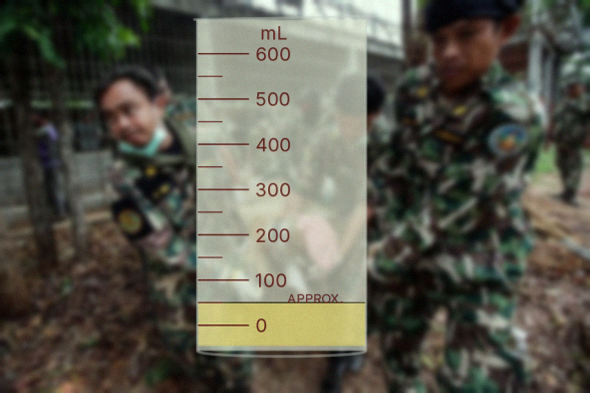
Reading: mL 50
